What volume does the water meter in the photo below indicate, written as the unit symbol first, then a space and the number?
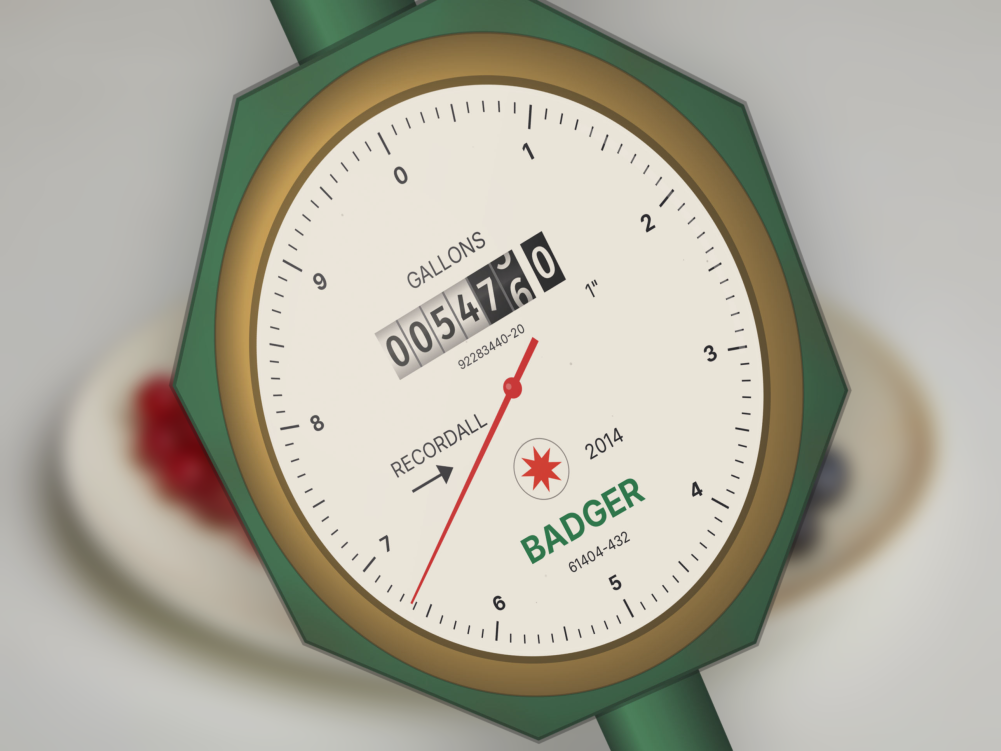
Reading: gal 54756.6
